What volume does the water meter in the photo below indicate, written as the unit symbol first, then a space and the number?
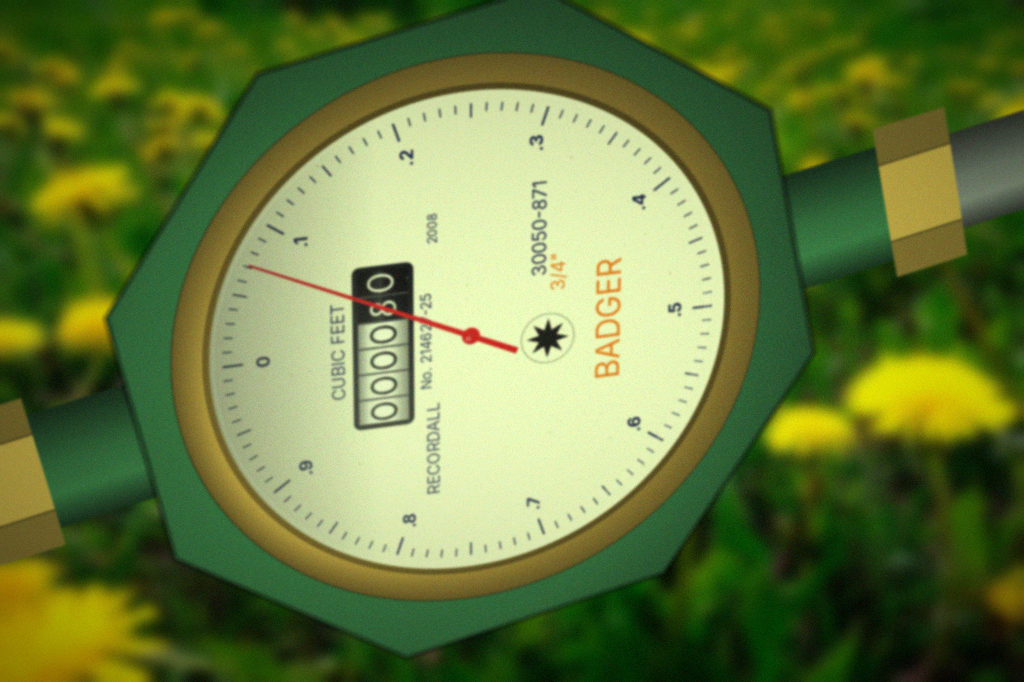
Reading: ft³ 80.07
